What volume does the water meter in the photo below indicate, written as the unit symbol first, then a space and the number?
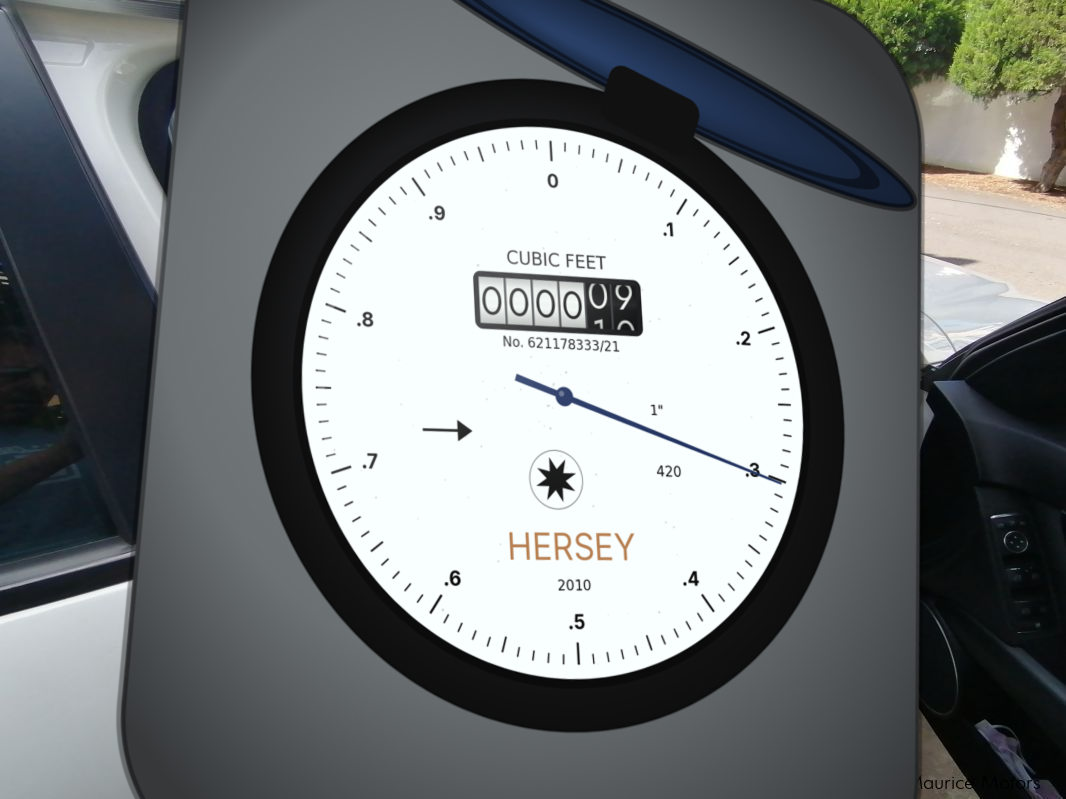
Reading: ft³ 9.30
